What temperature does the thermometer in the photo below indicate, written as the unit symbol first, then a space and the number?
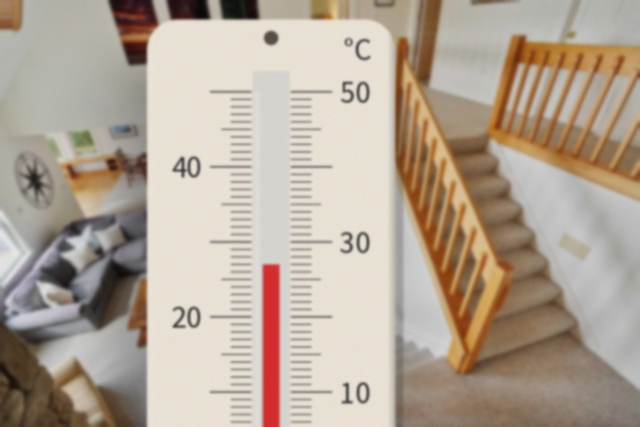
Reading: °C 27
